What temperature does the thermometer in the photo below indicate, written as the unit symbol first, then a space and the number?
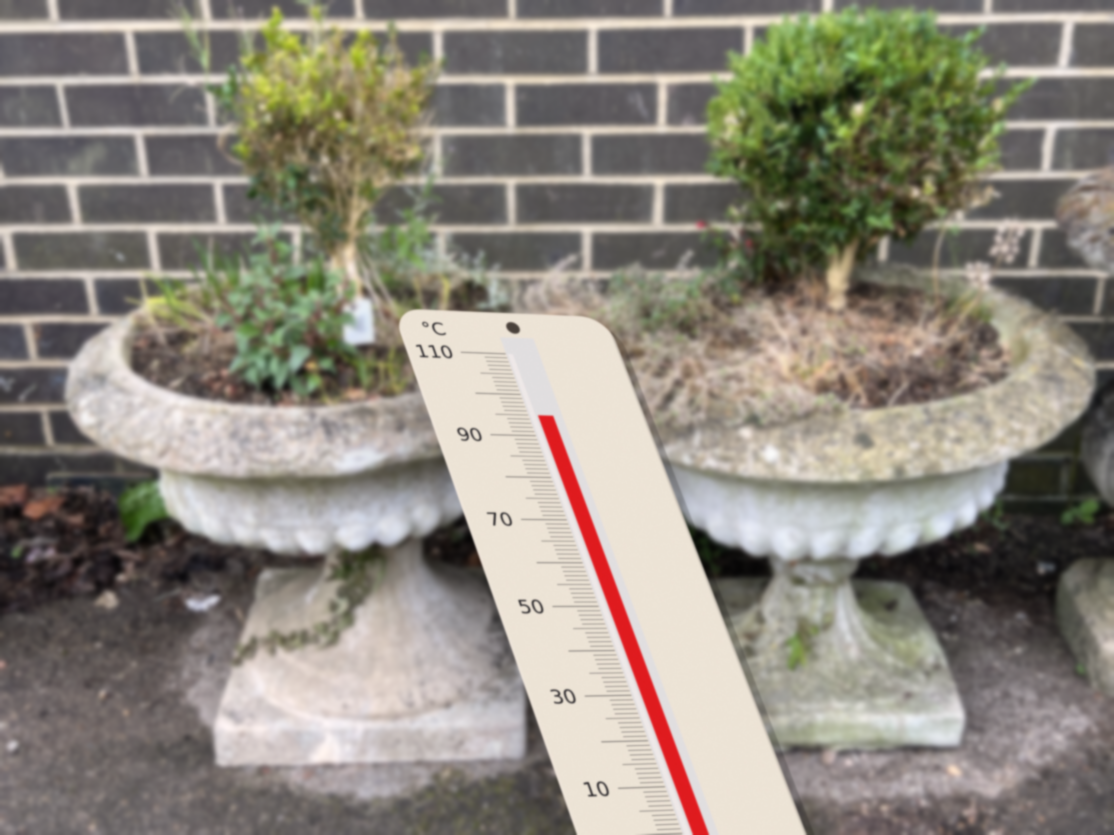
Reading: °C 95
